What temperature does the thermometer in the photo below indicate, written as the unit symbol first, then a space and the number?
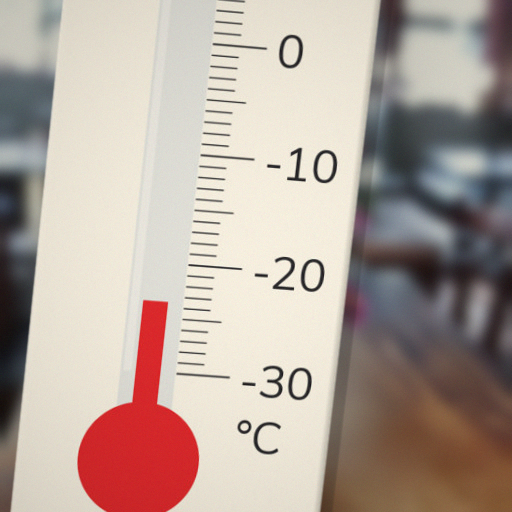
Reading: °C -23.5
